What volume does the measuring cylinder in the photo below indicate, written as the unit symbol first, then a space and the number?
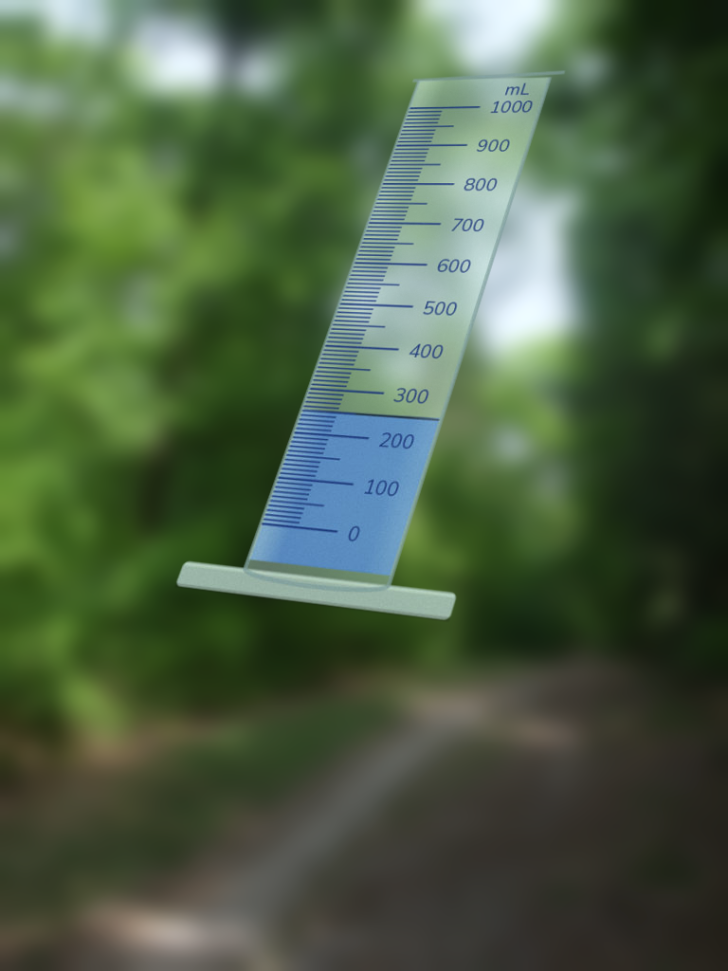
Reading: mL 250
